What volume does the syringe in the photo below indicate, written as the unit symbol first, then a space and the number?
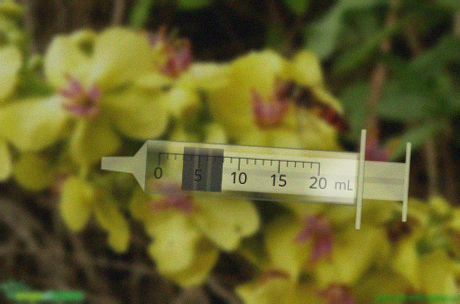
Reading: mL 3
